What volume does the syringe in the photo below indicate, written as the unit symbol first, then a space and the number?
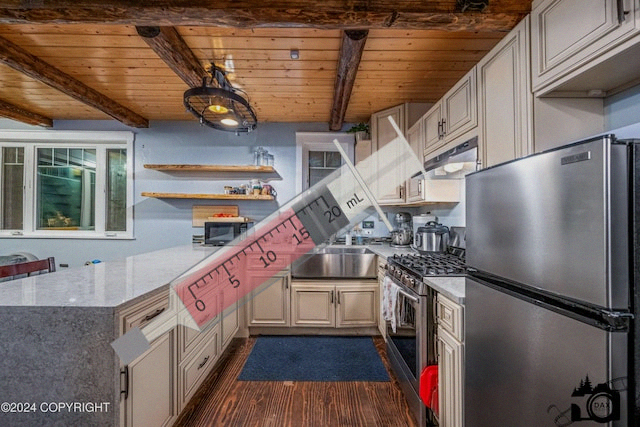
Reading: mL 16
